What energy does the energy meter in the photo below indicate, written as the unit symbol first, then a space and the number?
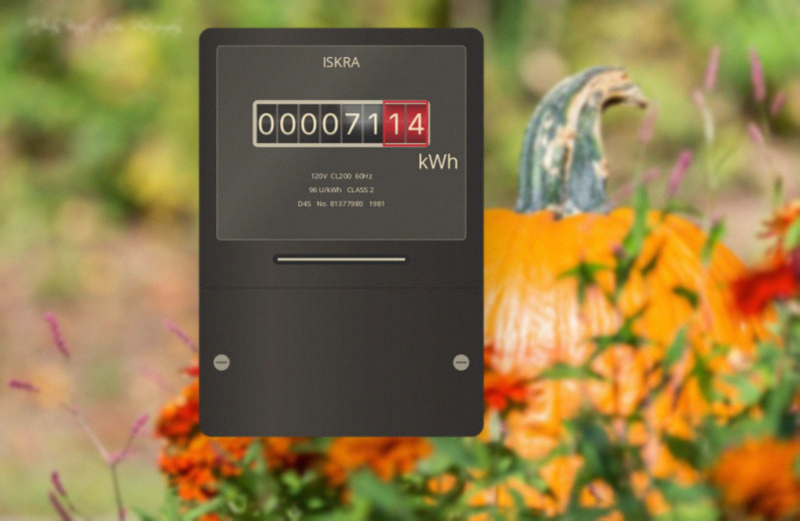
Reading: kWh 71.14
